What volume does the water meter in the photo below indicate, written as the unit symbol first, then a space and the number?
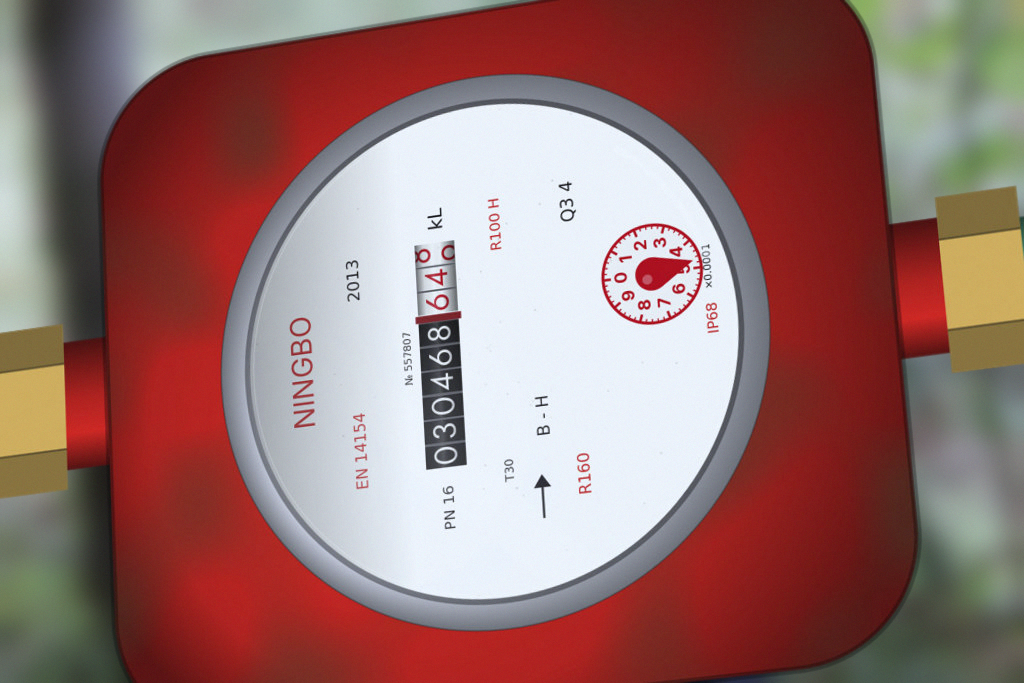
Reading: kL 30468.6484
